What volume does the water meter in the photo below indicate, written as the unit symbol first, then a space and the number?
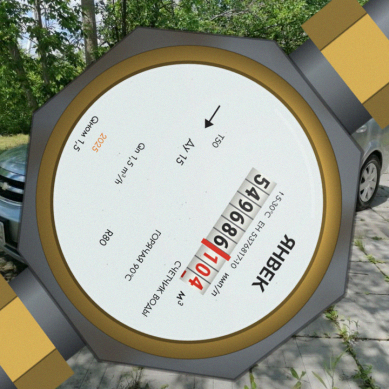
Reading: m³ 549686.104
